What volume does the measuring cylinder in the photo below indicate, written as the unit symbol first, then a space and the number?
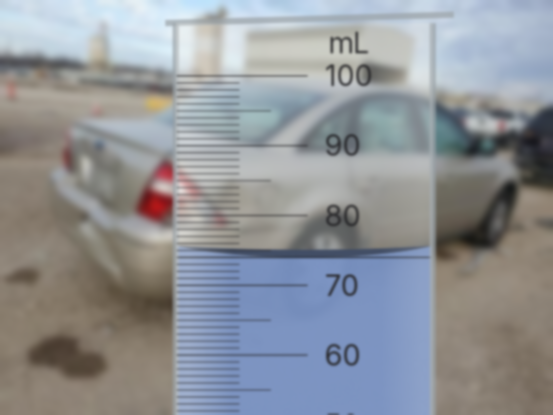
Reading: mL 74
